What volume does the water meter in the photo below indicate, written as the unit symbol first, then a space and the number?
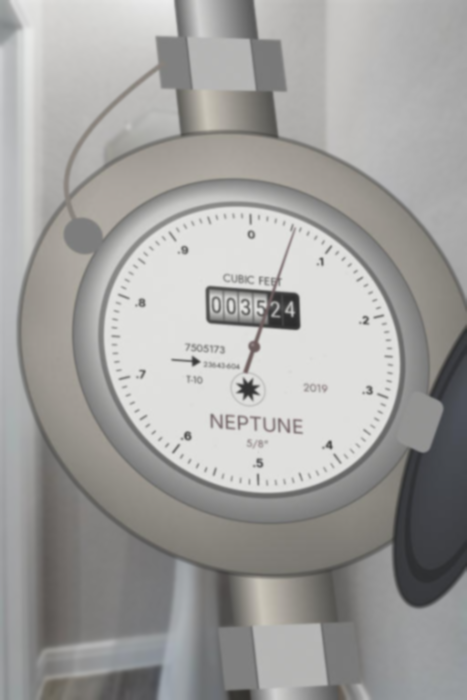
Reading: ft³ 3524.05
